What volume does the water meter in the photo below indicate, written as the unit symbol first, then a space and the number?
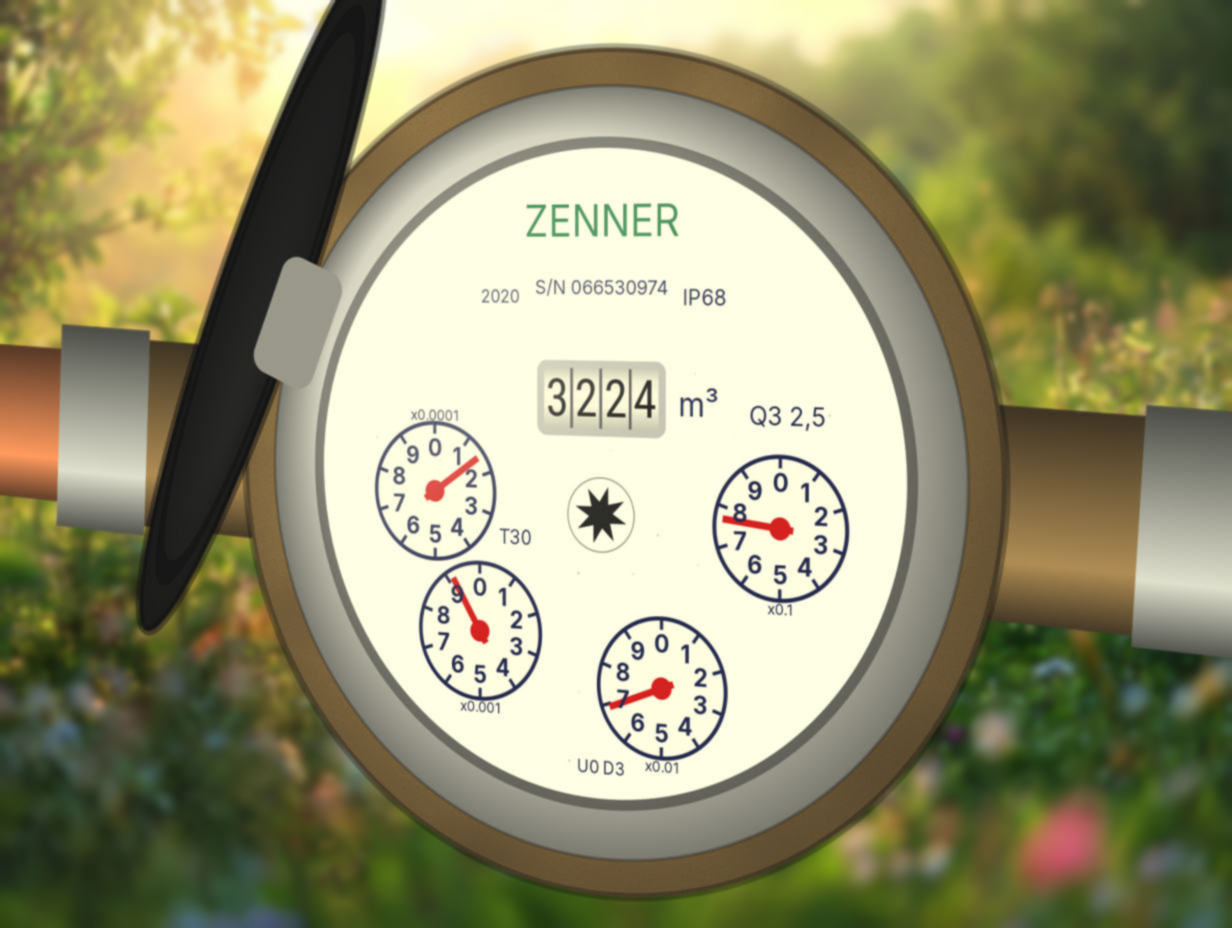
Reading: m³ 3224.7691
